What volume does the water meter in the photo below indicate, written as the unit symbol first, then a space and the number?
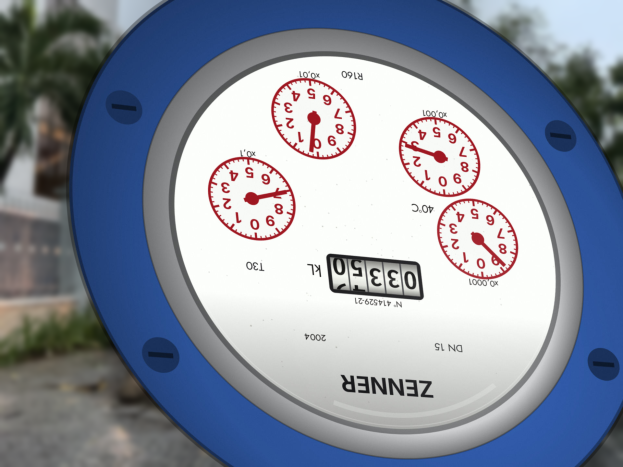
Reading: kL 3349.7028
